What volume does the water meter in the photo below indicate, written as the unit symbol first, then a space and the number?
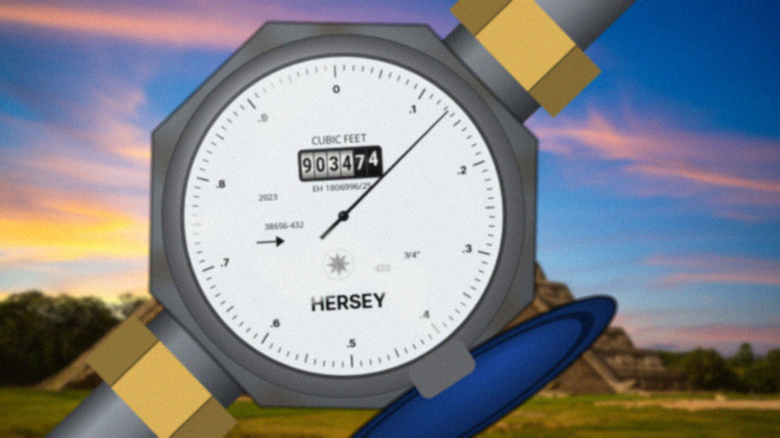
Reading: ft³ 903474.13
